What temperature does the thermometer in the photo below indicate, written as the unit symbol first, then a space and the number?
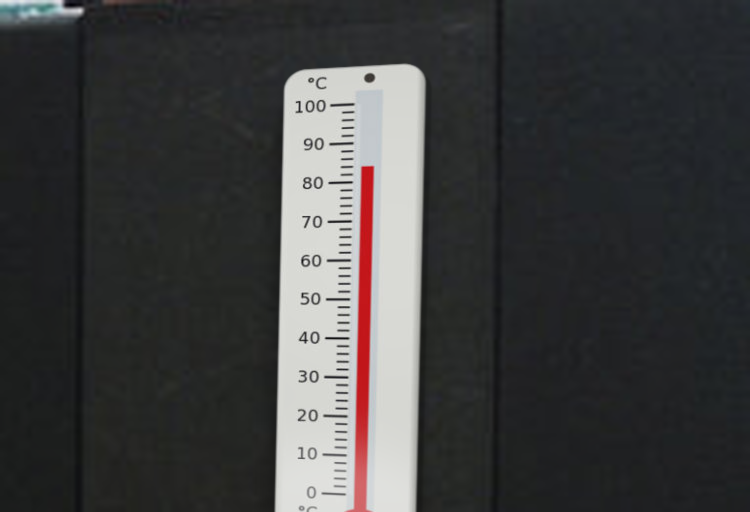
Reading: °C 84
